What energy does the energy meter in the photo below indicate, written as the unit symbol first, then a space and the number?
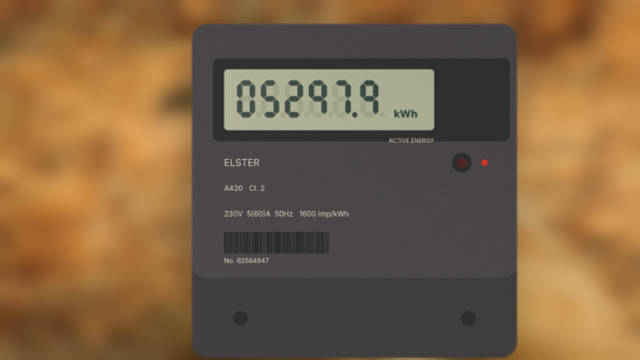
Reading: kWh 5297.9
